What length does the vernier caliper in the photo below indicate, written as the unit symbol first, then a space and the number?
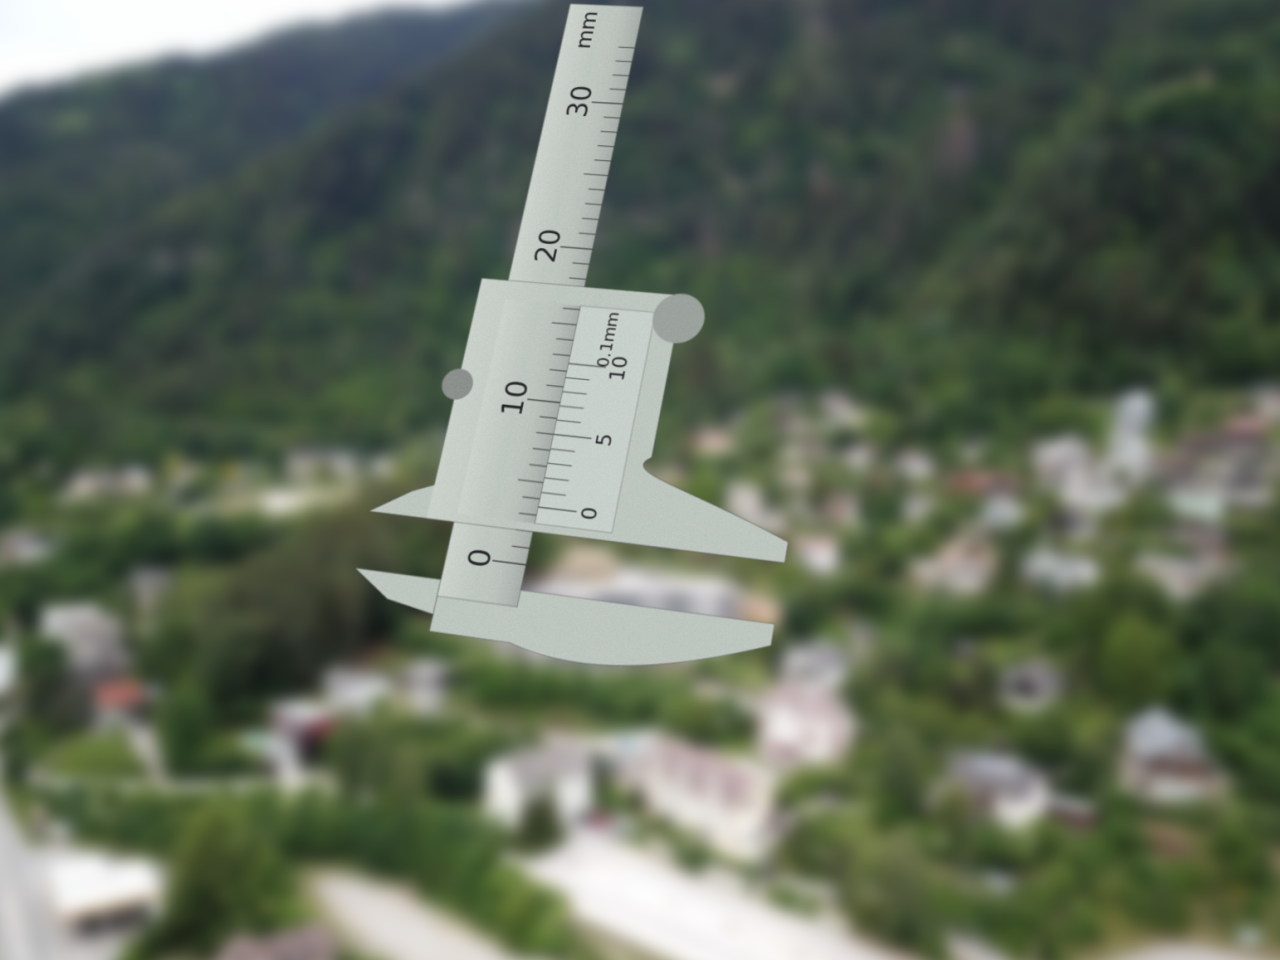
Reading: mm 3.5
